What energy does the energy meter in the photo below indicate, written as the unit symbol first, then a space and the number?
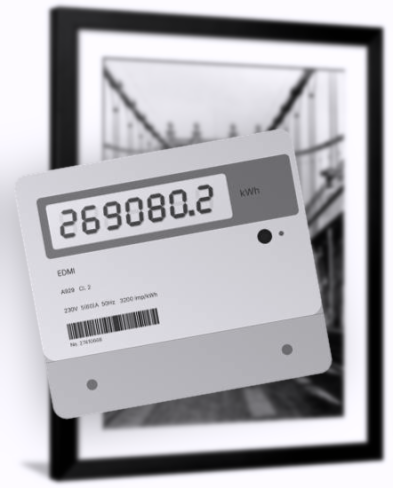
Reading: kWh 269080.2
